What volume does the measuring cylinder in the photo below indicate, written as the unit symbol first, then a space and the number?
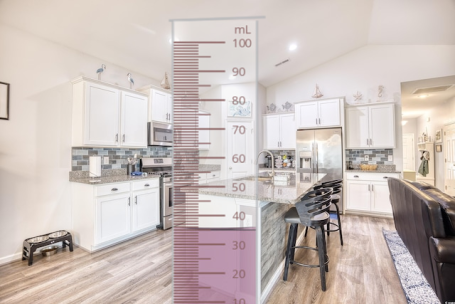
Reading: mL 35
